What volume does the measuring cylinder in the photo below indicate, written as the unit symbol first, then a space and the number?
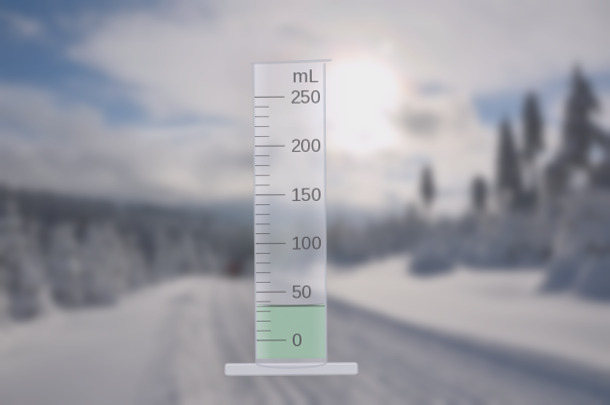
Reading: mL 35
